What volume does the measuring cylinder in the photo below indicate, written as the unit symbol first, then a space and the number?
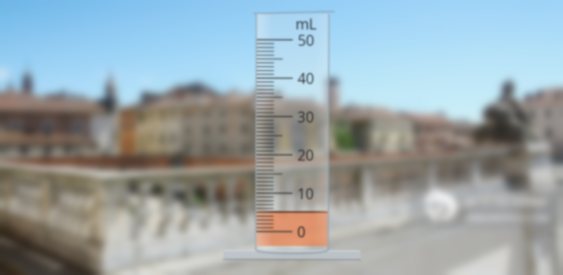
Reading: mL 5
